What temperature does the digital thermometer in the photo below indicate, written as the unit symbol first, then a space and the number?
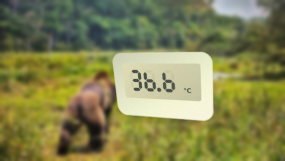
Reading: °C 36.6
